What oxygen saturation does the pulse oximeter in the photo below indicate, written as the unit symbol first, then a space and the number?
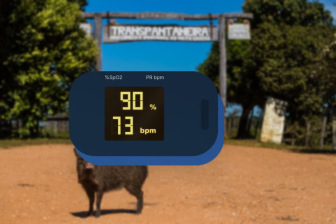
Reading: % 90
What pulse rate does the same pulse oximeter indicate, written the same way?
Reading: bpm 73
